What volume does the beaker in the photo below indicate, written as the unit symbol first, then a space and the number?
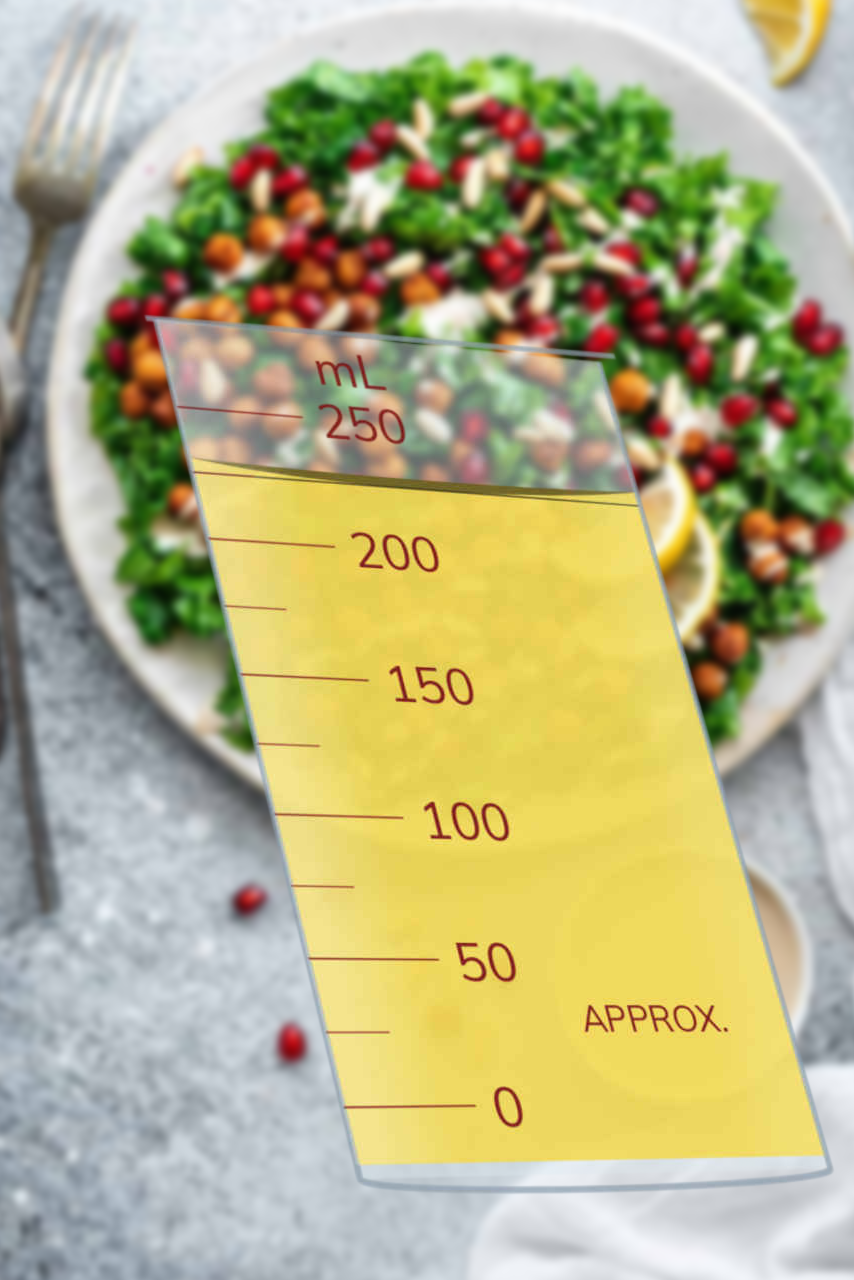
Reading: mL 225
